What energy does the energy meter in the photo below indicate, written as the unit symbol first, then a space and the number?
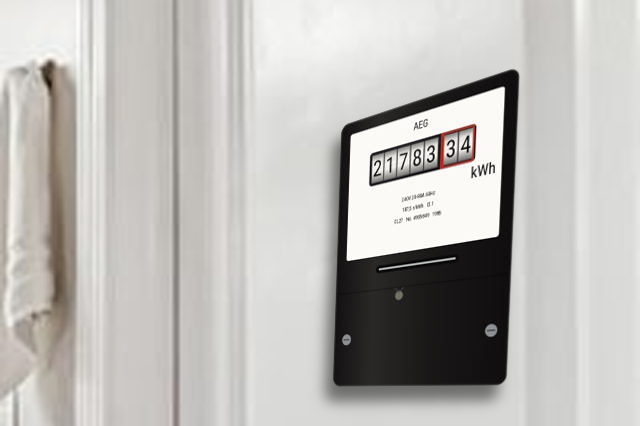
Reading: kWh 21783.34
